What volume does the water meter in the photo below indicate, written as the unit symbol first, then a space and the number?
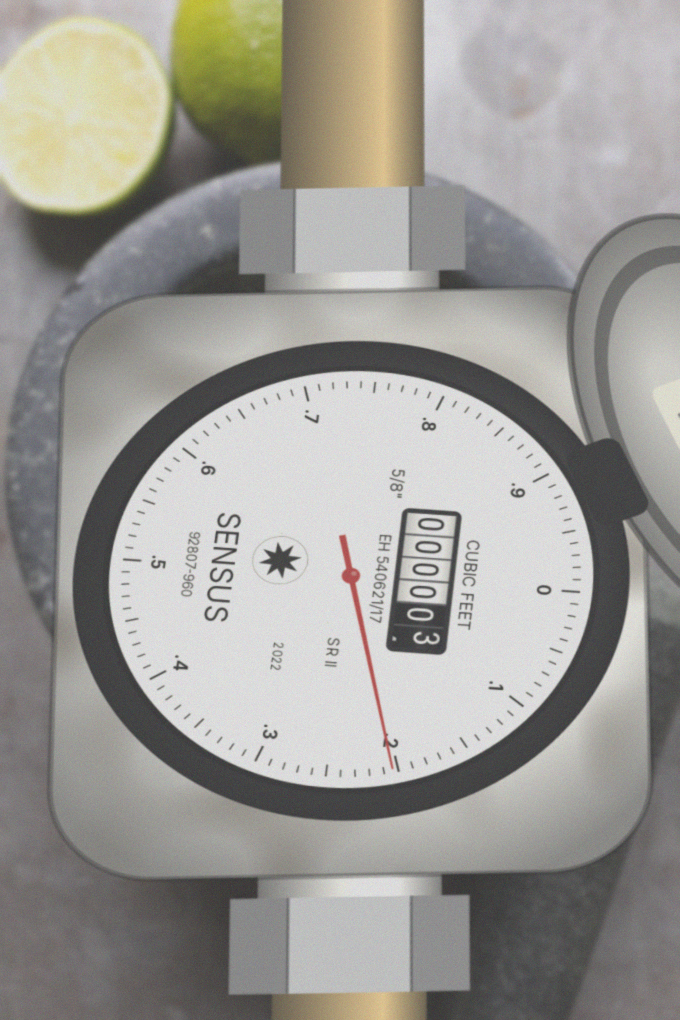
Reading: ft³ 3.20
